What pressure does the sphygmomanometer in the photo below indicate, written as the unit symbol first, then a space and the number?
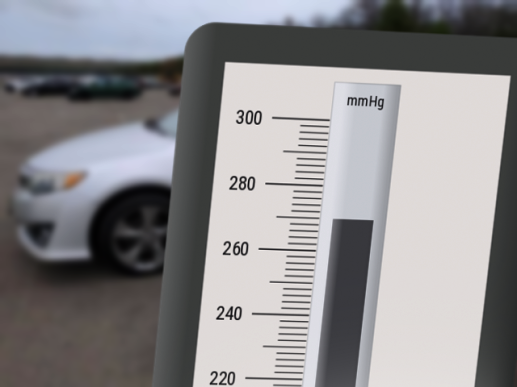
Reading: mmHg 270
